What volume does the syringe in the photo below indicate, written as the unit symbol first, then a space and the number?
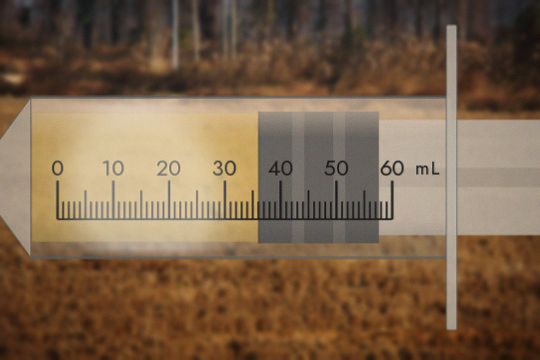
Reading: mL 36
